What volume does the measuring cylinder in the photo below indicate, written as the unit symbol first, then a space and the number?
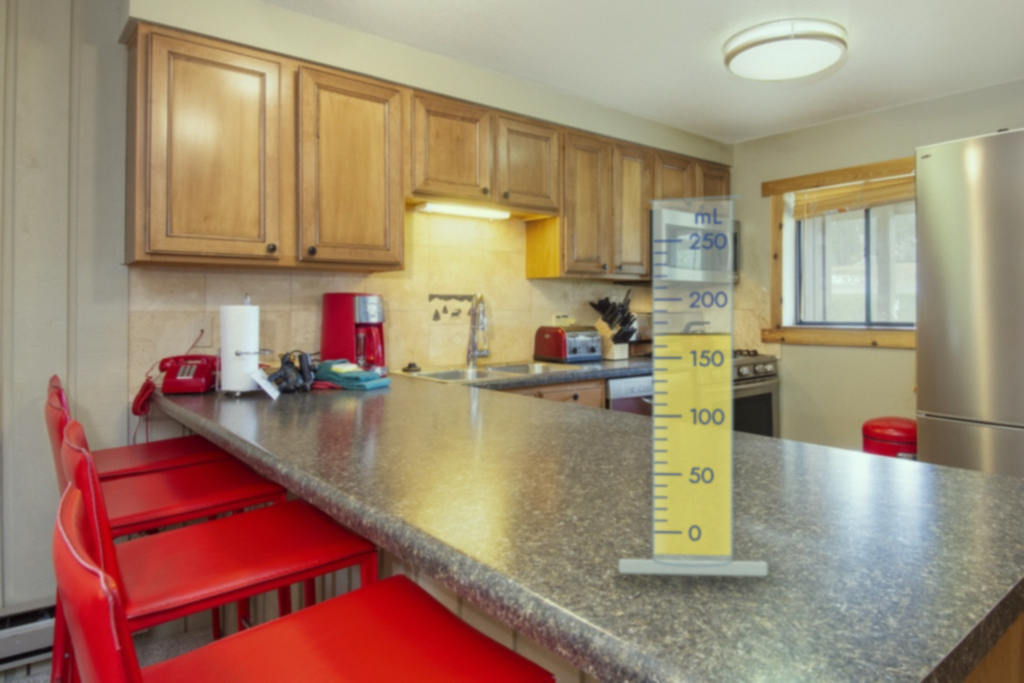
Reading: mL 170
